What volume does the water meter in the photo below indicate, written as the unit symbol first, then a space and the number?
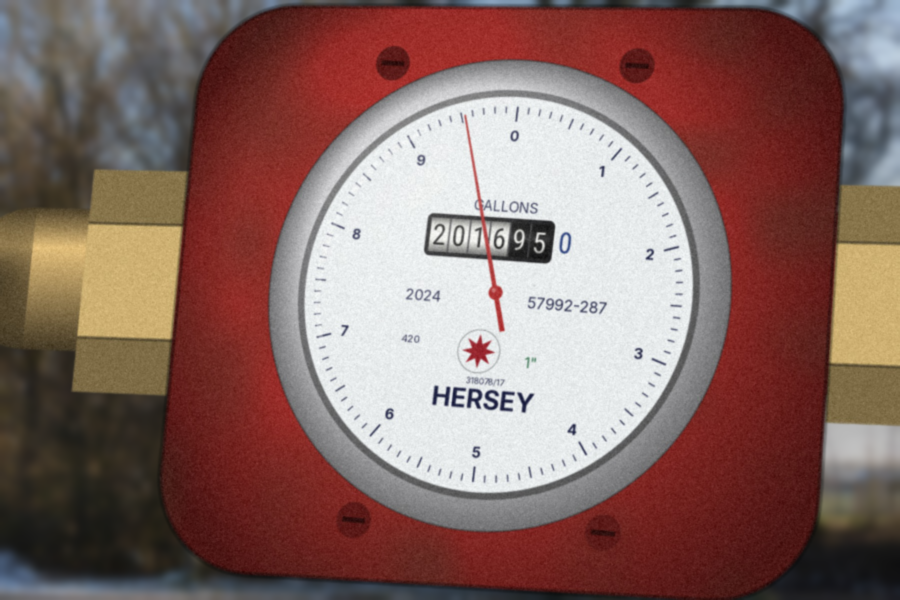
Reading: gal 2016949.5
